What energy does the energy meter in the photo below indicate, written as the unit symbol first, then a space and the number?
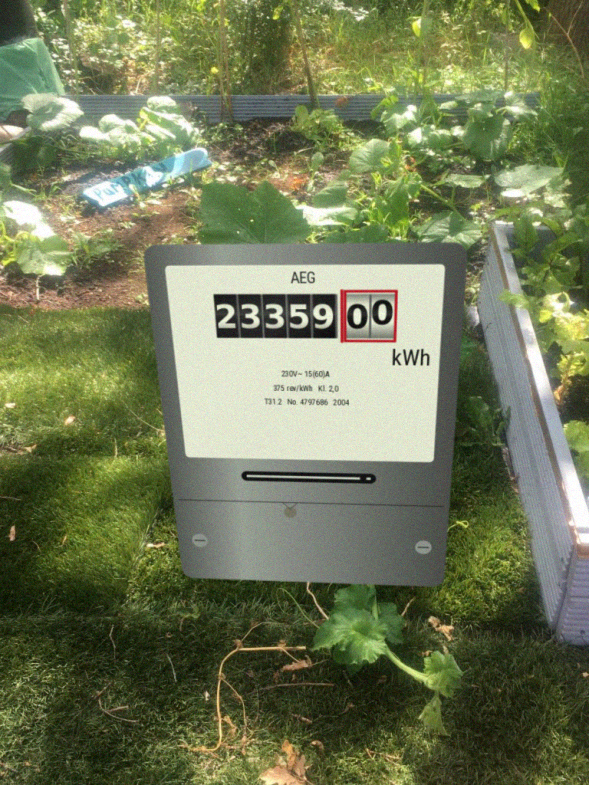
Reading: kWh 23359.00
